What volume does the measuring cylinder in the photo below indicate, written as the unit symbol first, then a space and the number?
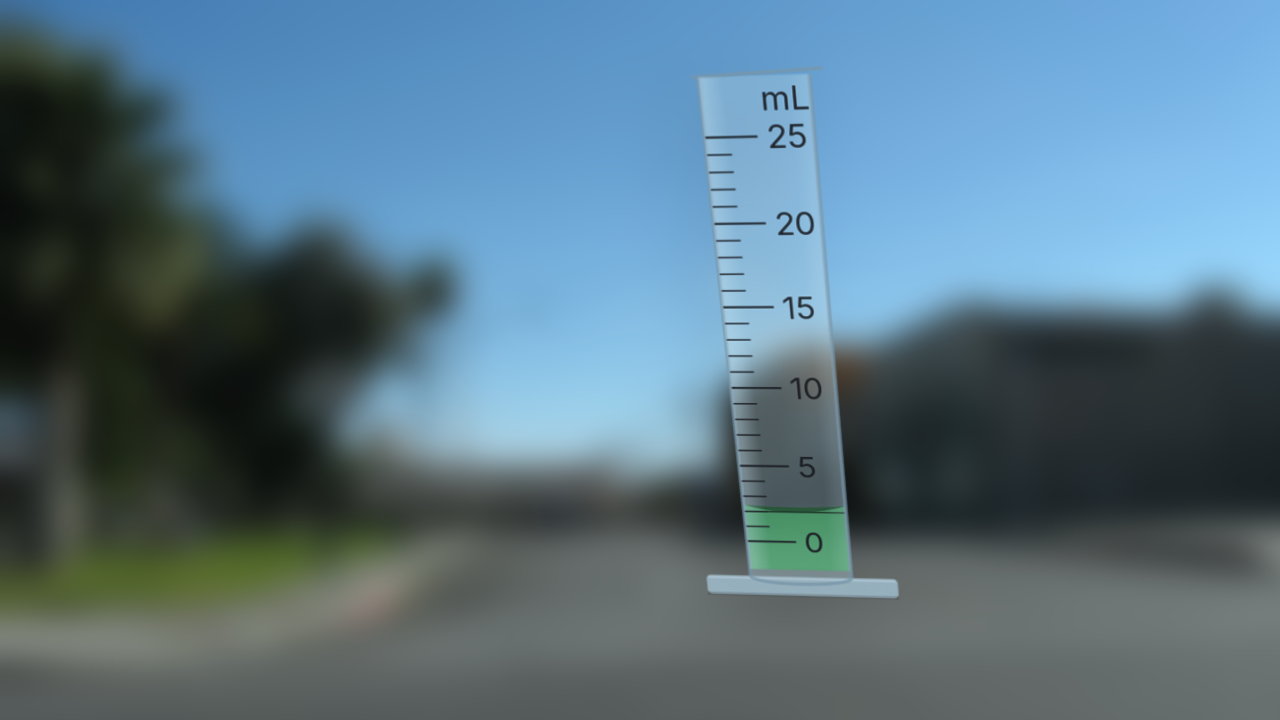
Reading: mL 2
